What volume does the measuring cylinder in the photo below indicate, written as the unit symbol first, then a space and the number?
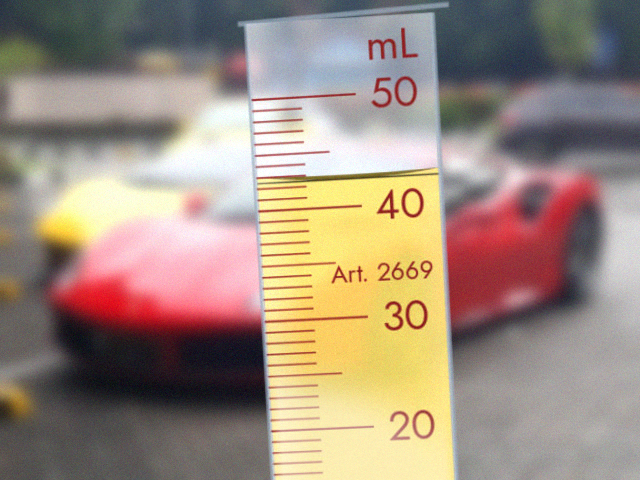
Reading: mL 42.5
